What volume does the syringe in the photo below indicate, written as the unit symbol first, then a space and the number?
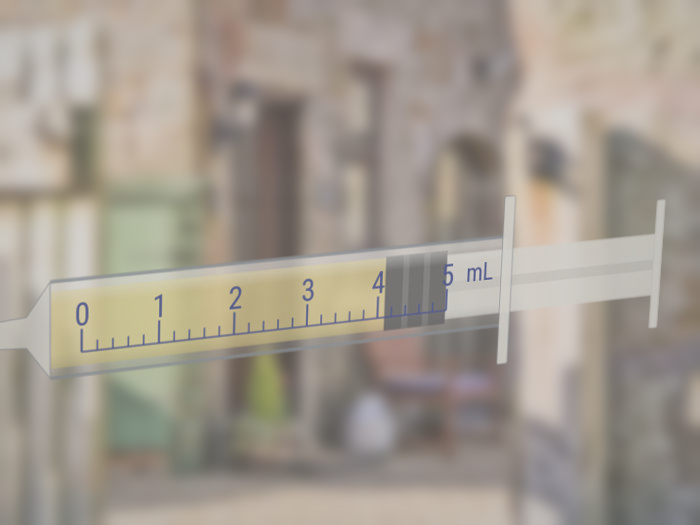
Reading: mL 4.1
